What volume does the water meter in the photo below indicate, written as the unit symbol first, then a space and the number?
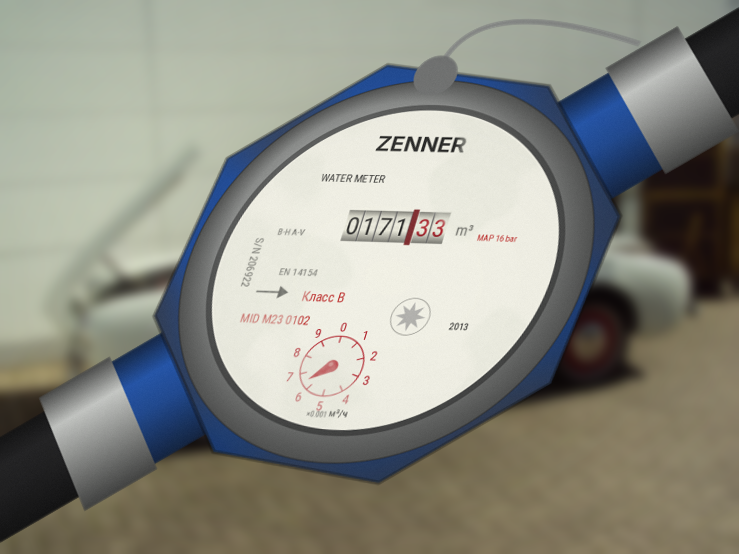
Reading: m³ 171.336
